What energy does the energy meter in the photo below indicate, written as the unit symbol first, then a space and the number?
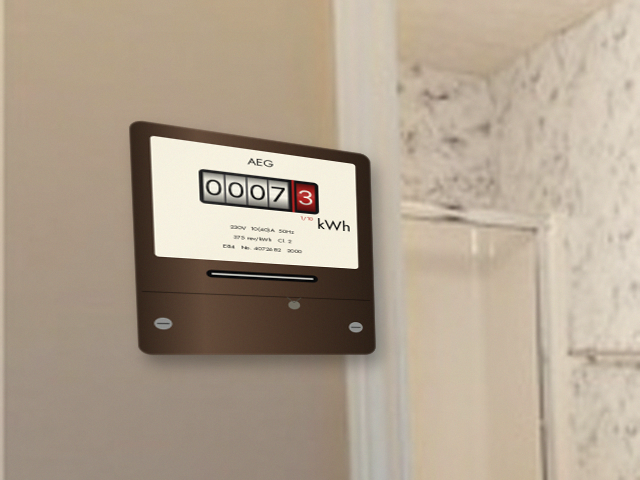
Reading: kWh 7.3
